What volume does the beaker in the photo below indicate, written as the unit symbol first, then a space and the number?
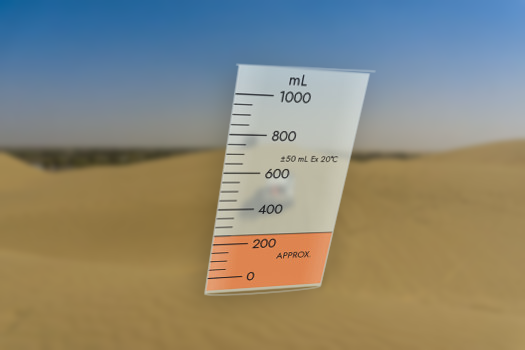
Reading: mL 250
